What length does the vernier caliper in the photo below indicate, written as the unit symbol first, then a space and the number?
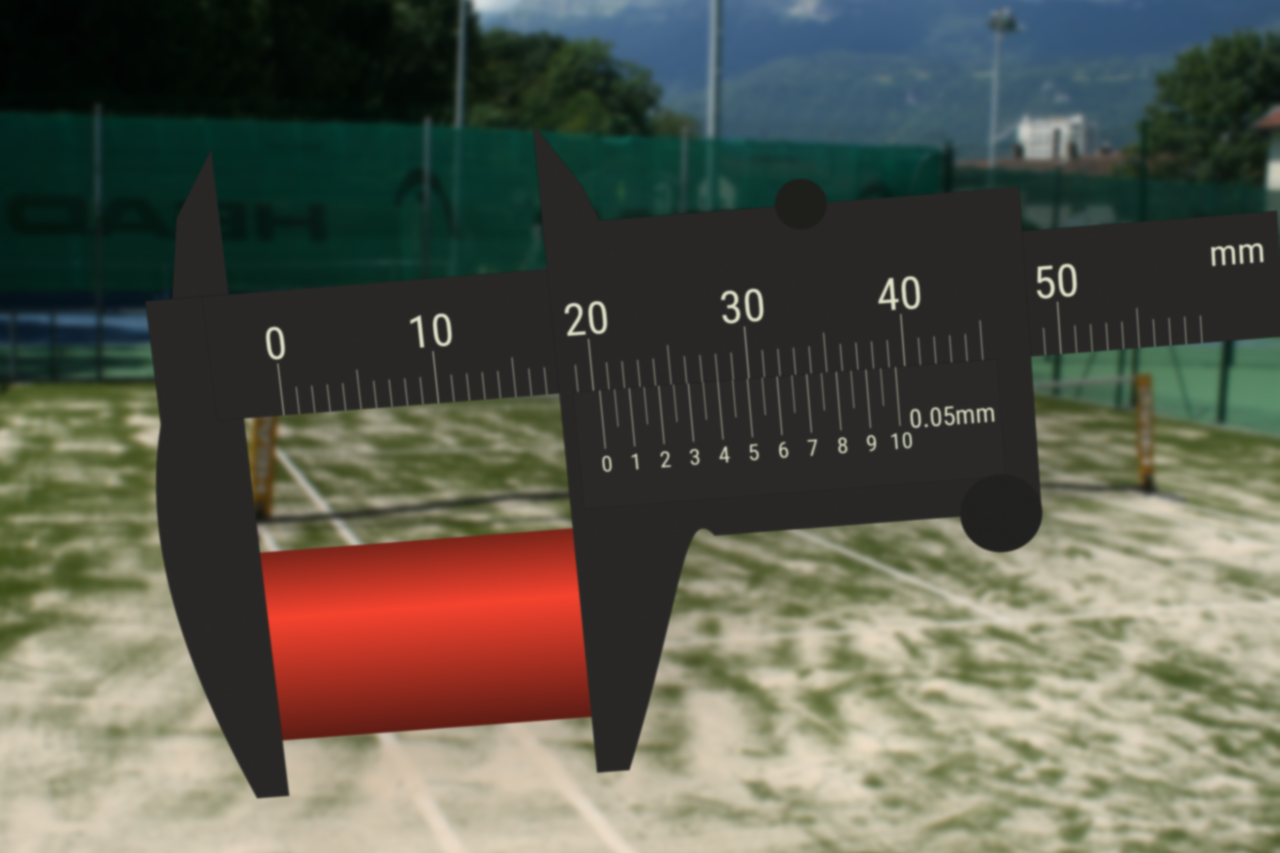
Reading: mm 20.4
